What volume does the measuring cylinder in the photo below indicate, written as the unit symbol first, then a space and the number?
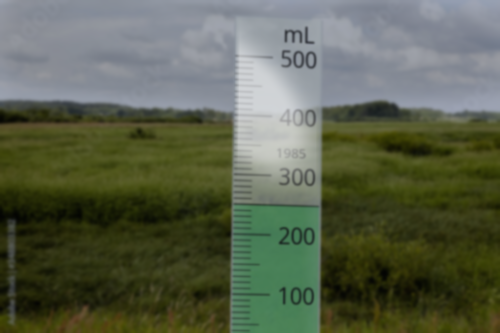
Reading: mL 250
